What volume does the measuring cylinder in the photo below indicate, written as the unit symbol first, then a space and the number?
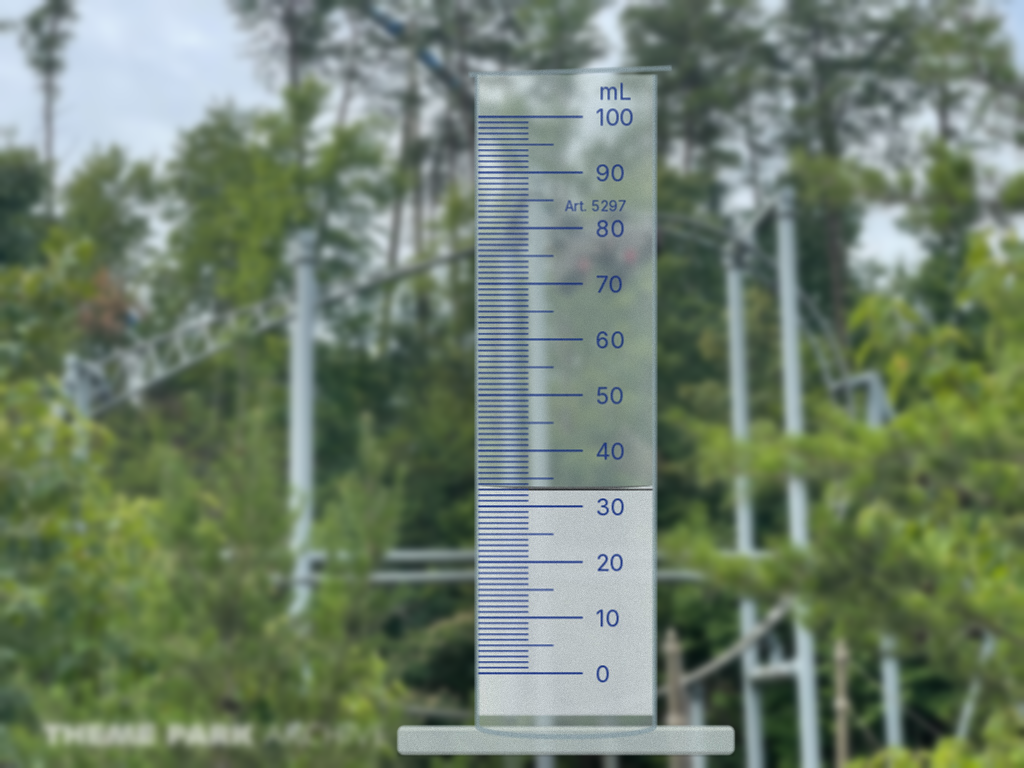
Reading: mL 33
